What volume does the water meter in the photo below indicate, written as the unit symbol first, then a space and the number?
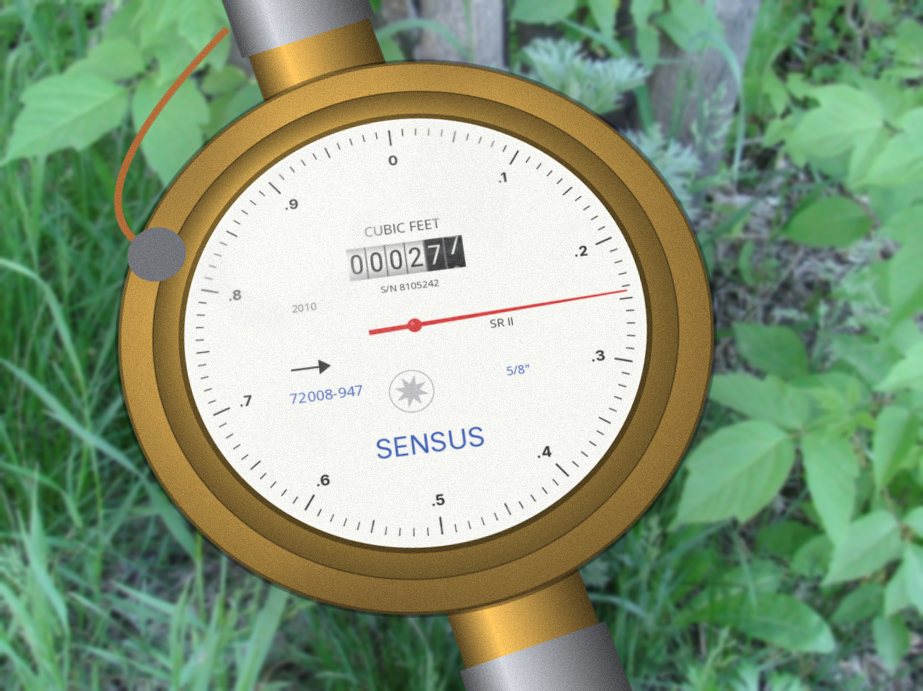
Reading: ft³ 277.24
